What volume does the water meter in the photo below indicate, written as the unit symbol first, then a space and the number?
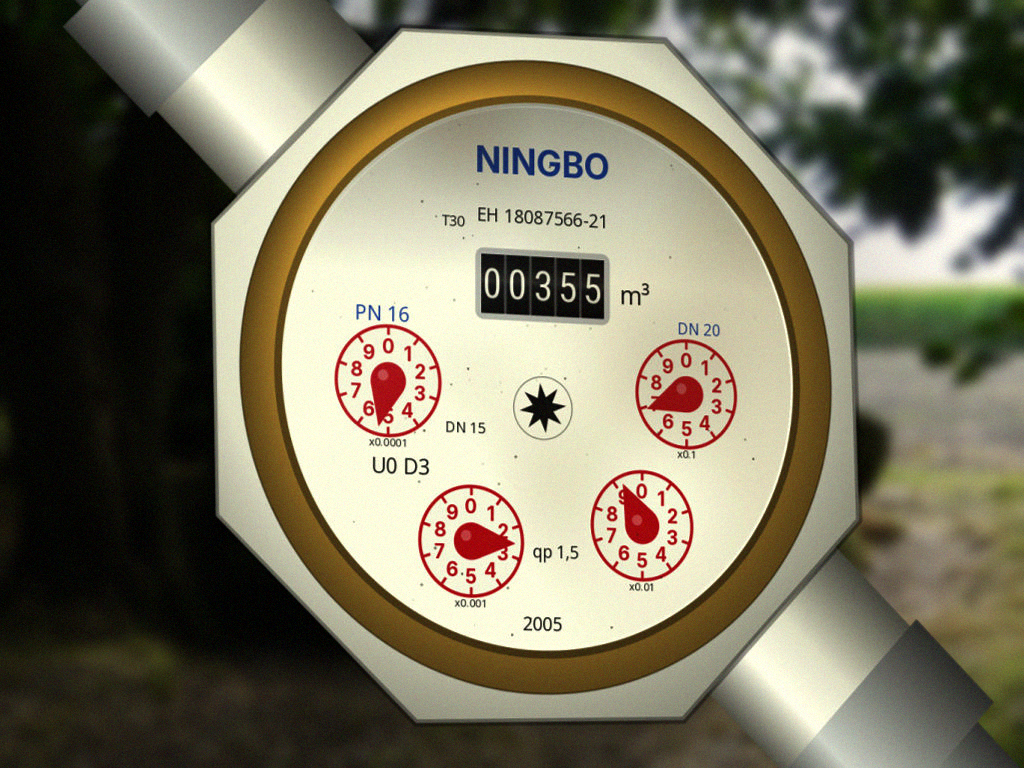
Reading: m³ 355.6925
